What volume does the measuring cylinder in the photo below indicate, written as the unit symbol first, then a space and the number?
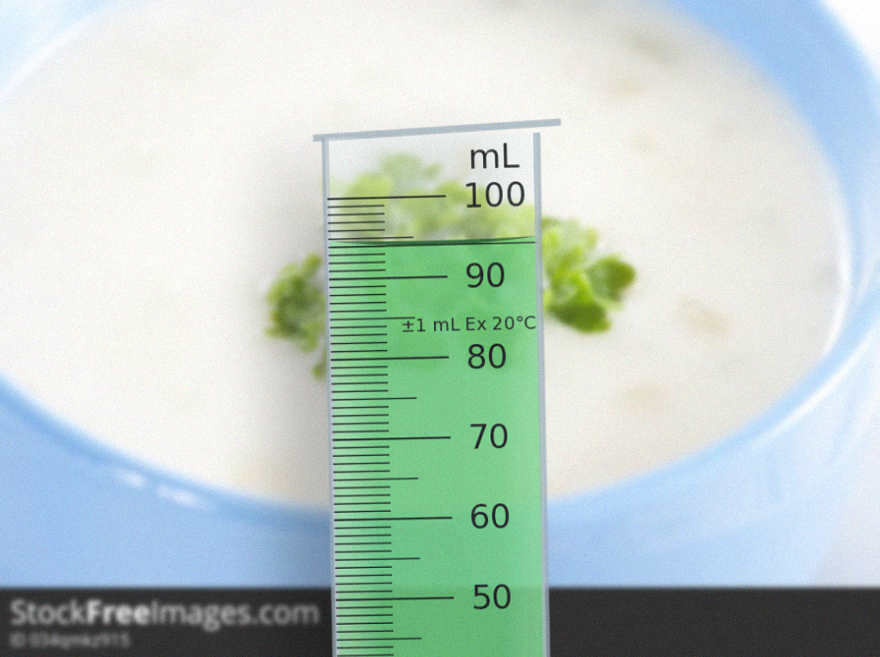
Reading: mL 94
